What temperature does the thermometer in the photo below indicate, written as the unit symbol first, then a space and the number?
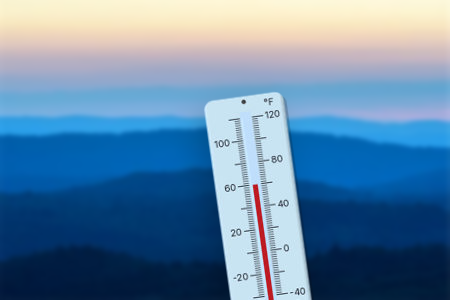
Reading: °F 60
